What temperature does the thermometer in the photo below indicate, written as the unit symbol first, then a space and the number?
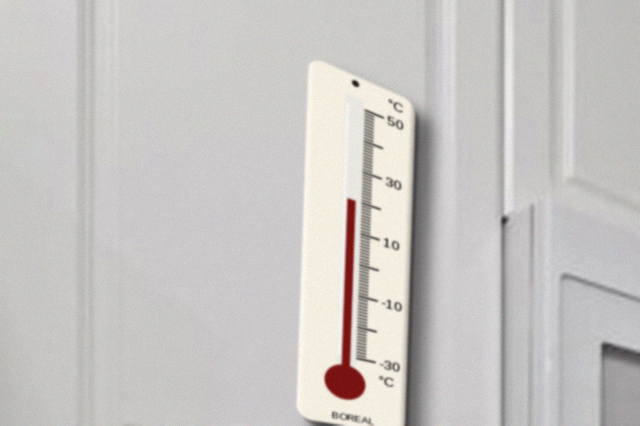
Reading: °C 20
